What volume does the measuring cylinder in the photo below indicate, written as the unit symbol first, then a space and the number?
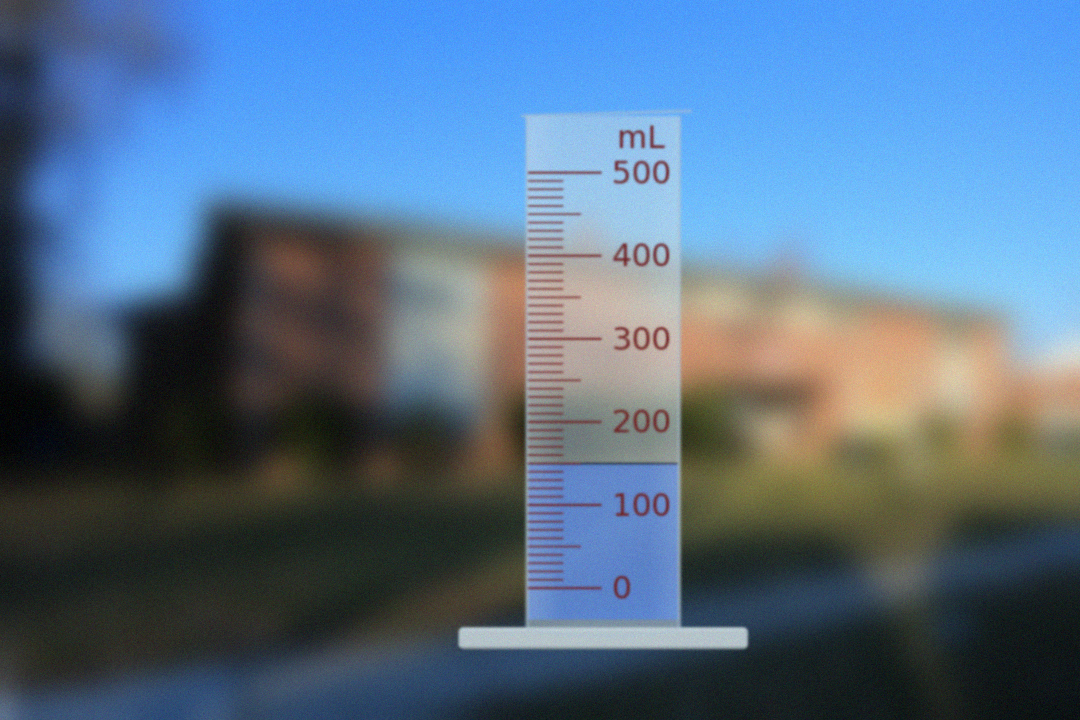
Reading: mL 150
